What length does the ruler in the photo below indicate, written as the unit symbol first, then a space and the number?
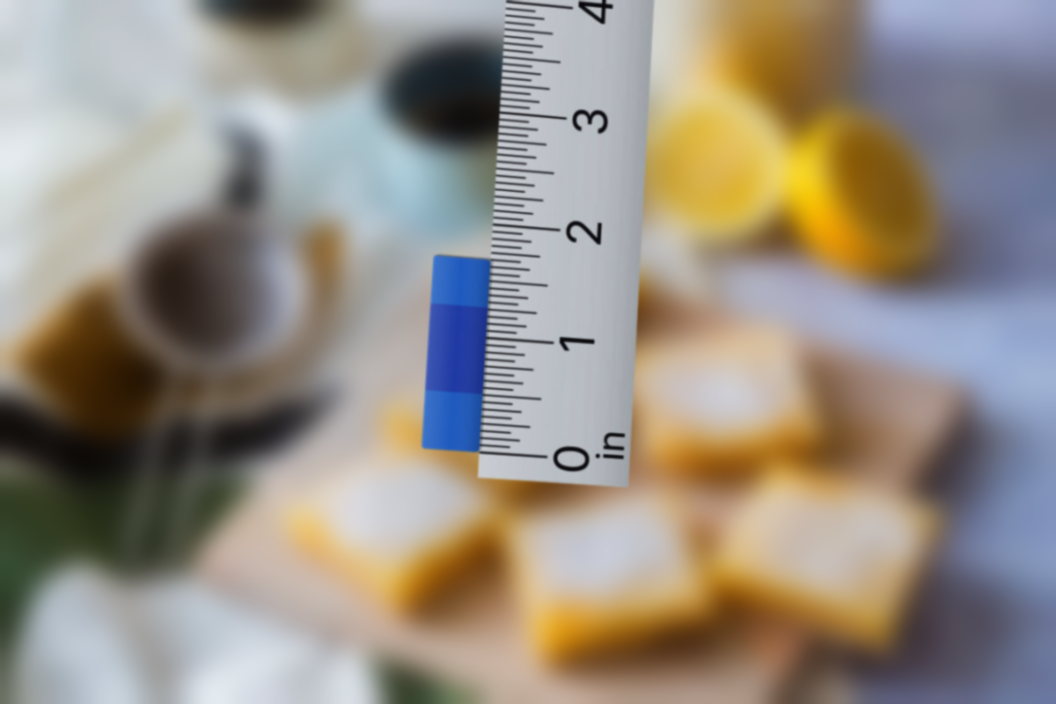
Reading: in 1.6875
